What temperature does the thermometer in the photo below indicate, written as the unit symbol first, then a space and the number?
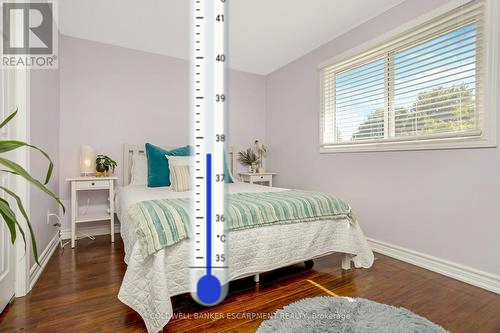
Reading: °C 37.6
